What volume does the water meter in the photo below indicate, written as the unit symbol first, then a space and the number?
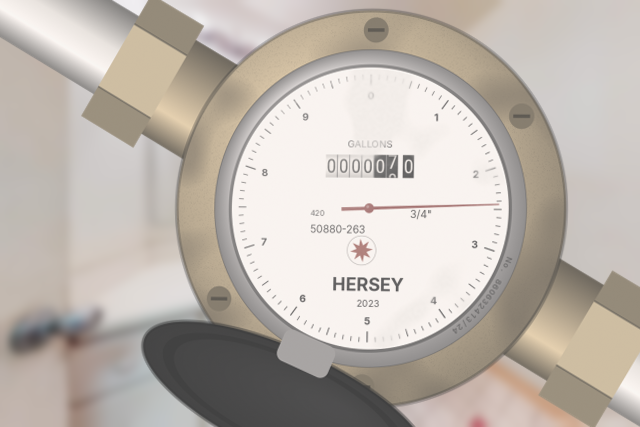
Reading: gal 72.4
